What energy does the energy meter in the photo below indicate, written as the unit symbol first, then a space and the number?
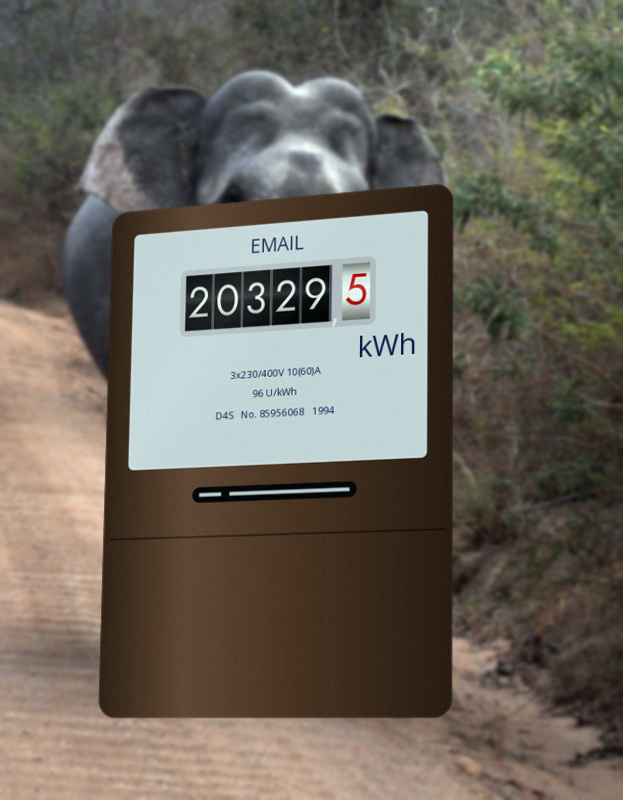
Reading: kWh 20329.5
